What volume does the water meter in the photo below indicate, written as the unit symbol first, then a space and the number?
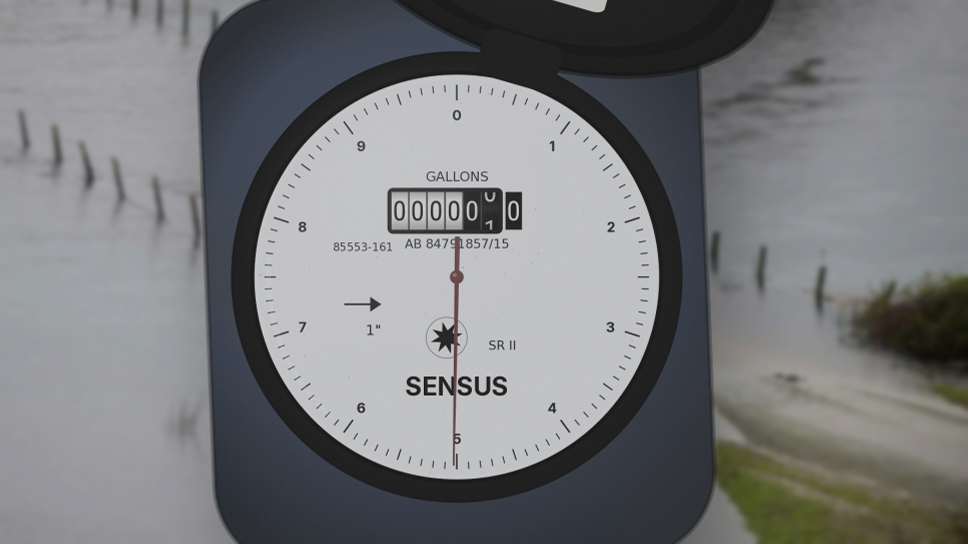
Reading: gal 5.0
